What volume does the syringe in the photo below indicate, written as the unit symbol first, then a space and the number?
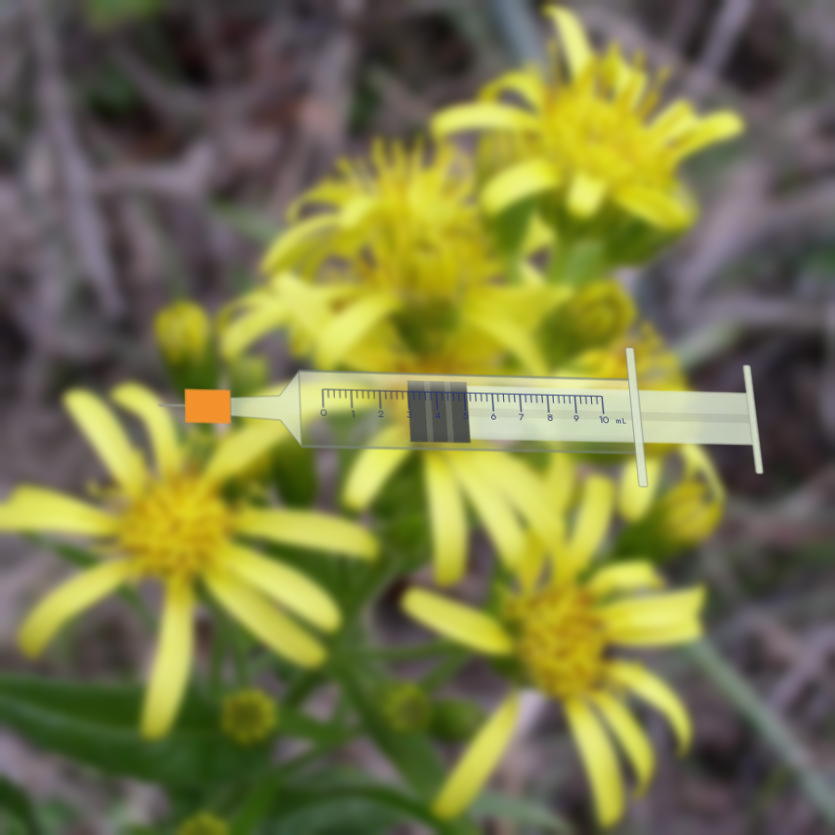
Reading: mL 3
